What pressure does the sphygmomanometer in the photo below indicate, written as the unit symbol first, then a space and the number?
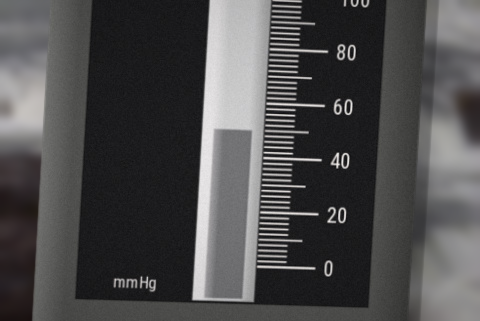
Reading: mmHg 50
